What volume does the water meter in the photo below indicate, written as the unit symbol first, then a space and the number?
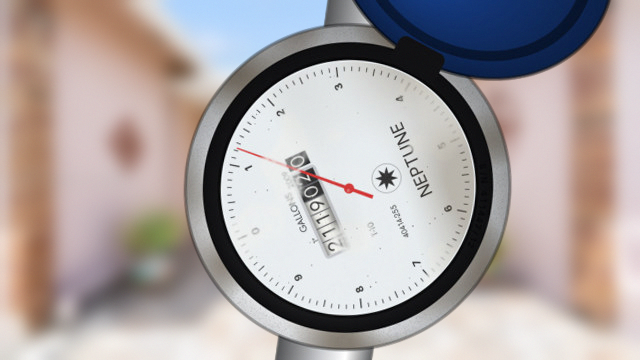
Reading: gal 2119021.2
